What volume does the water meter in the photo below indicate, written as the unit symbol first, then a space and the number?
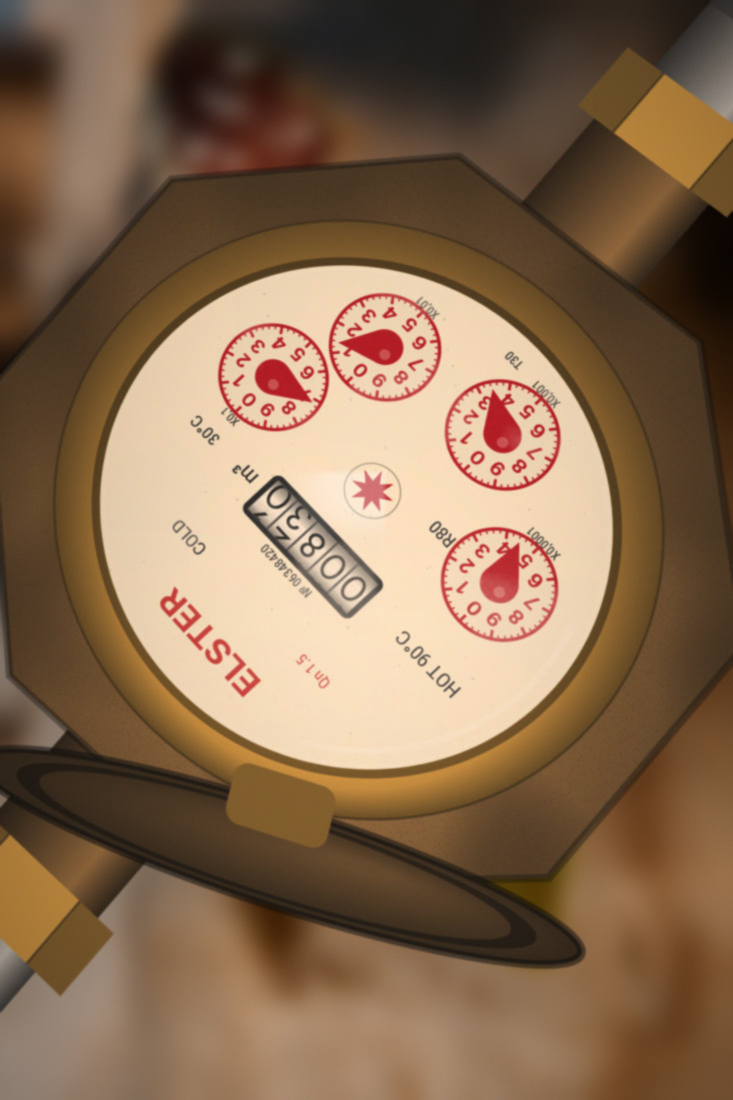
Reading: m³ 829.7134
